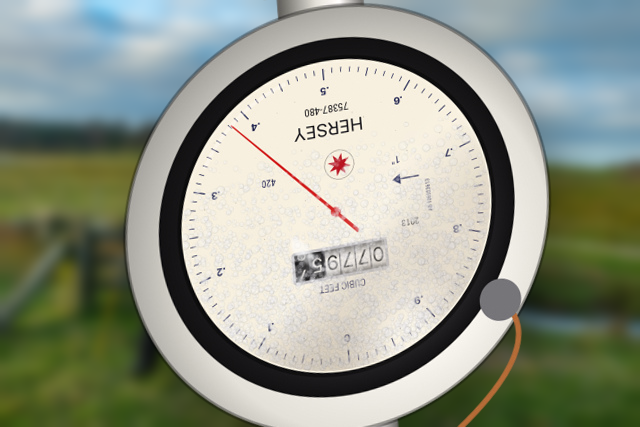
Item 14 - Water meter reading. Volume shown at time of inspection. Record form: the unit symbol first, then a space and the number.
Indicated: ft³ 77957.38
